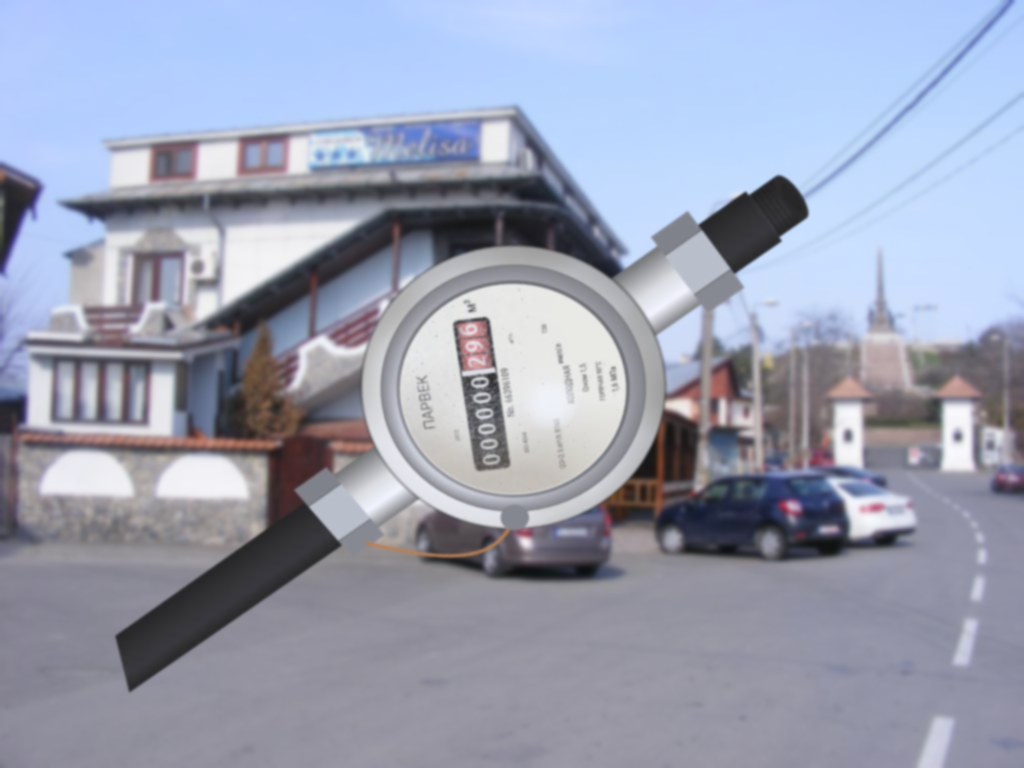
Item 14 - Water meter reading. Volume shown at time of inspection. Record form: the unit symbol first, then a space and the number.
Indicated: m³ 0.296
